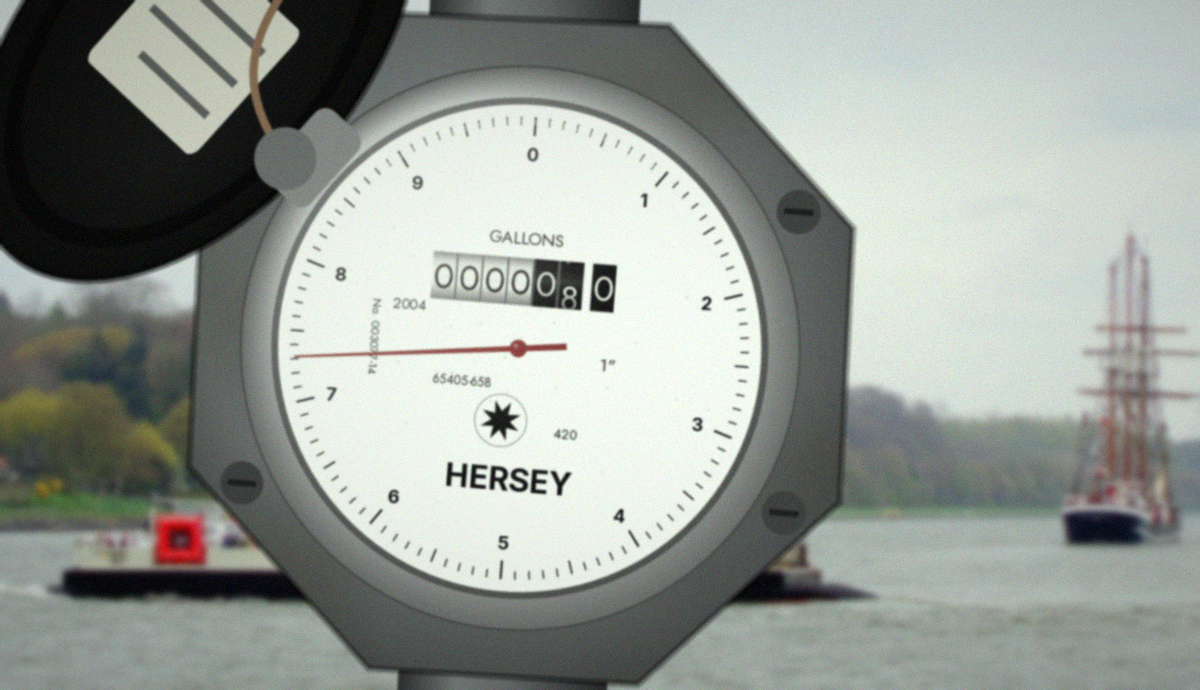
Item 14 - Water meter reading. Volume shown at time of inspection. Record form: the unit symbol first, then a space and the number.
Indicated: gal 77.3
